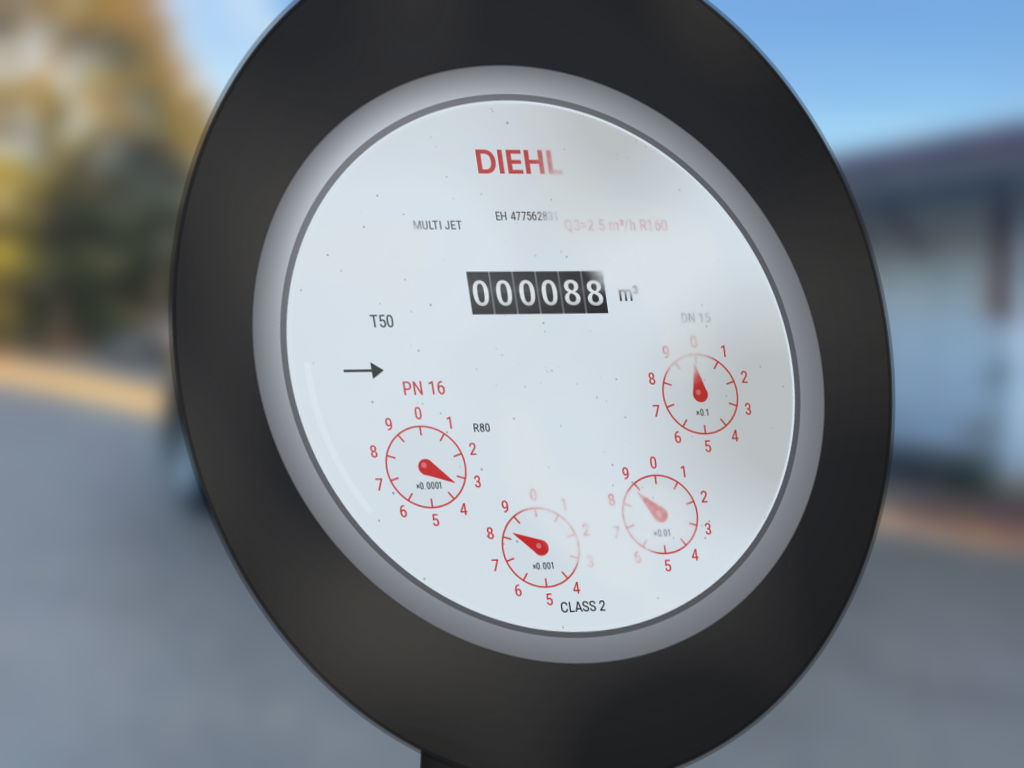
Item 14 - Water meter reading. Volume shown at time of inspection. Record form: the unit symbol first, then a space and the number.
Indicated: m³ 87.9883
